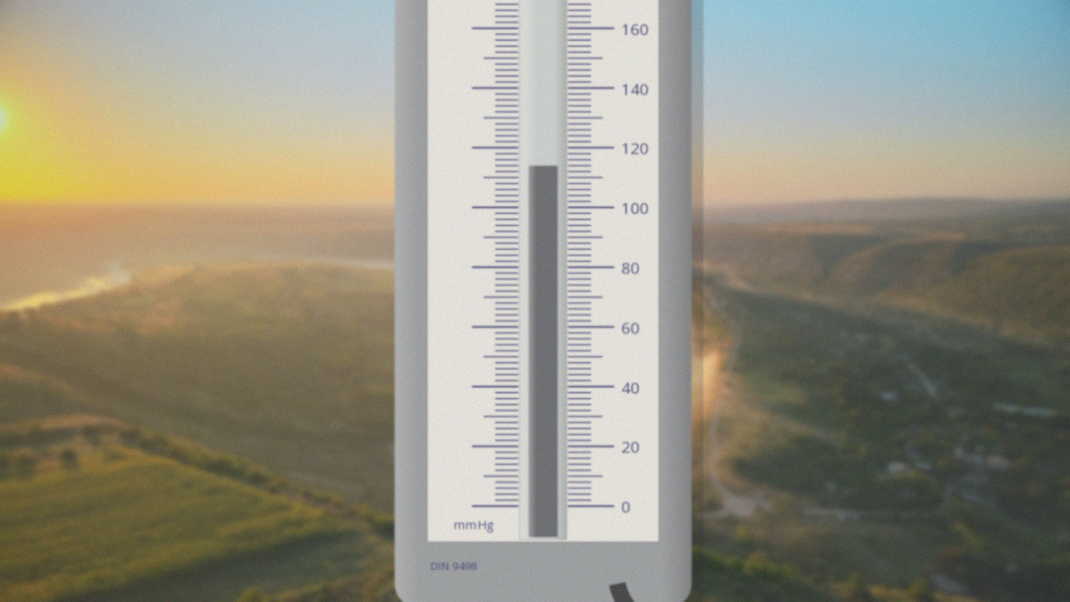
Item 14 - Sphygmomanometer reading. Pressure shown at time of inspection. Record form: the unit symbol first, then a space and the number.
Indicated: mmHg 114
